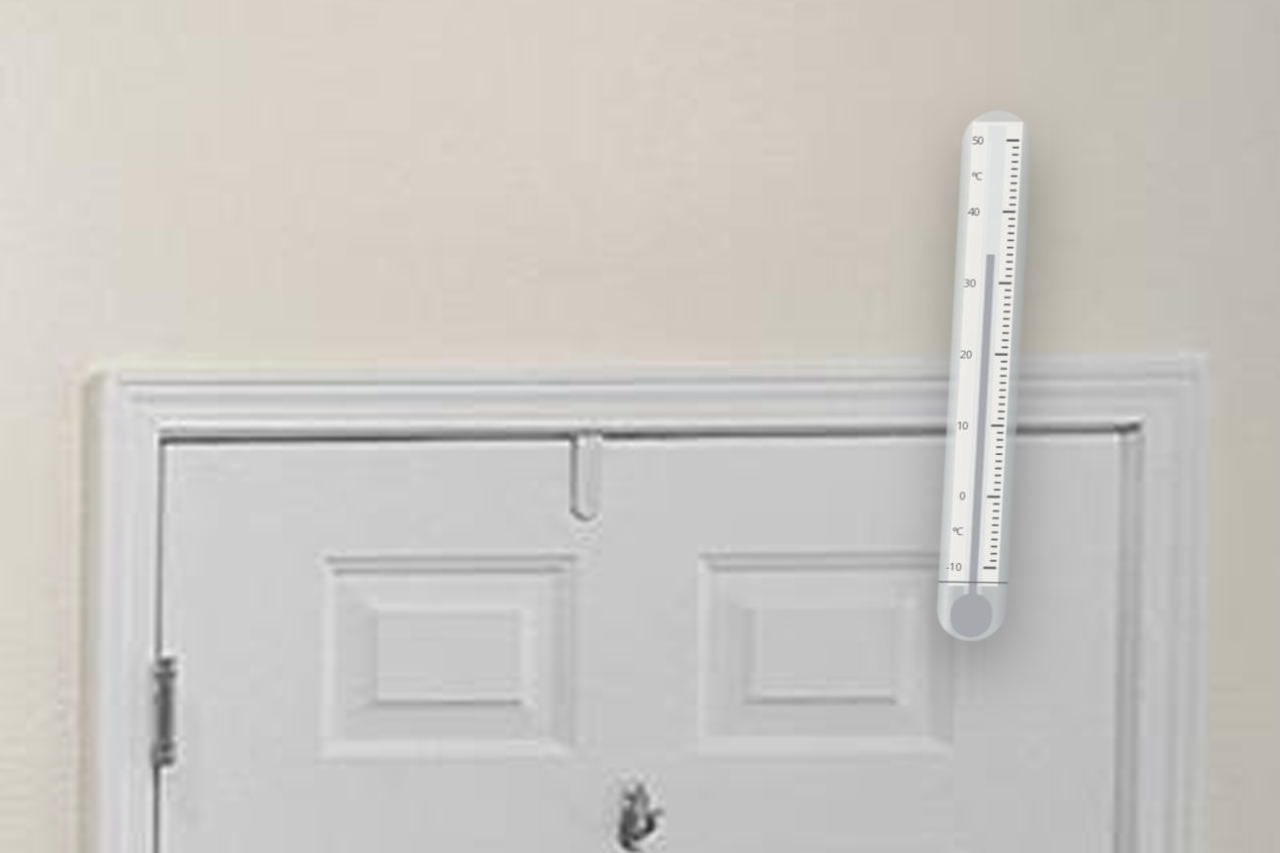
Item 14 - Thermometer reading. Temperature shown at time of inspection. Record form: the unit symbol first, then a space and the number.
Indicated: °C 34
